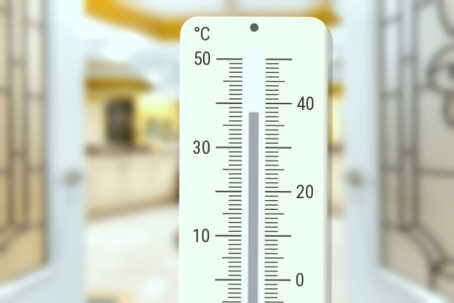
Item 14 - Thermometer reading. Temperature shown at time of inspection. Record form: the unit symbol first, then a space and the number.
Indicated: °C 38
